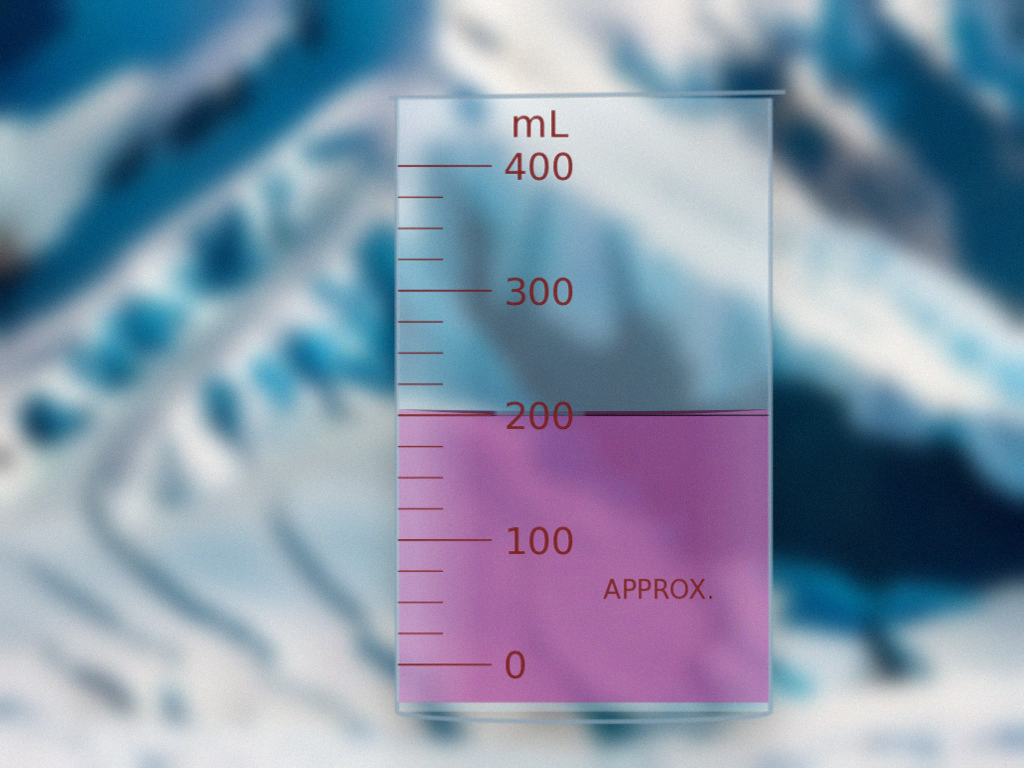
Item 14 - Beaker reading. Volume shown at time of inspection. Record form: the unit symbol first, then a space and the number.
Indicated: mL 200
